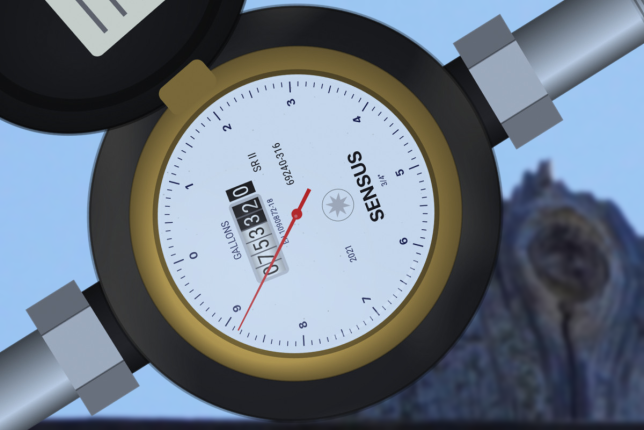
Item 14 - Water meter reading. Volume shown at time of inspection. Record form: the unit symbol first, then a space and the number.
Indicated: gal 753318.8
